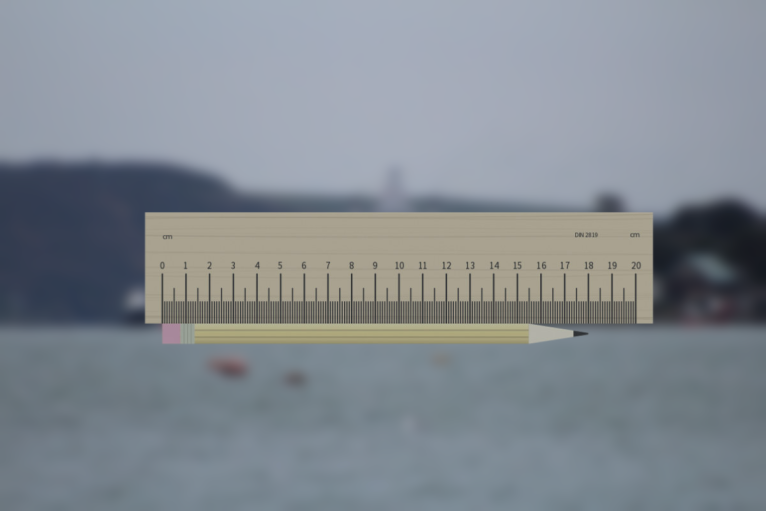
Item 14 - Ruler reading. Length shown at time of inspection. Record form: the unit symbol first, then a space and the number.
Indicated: cm 18
